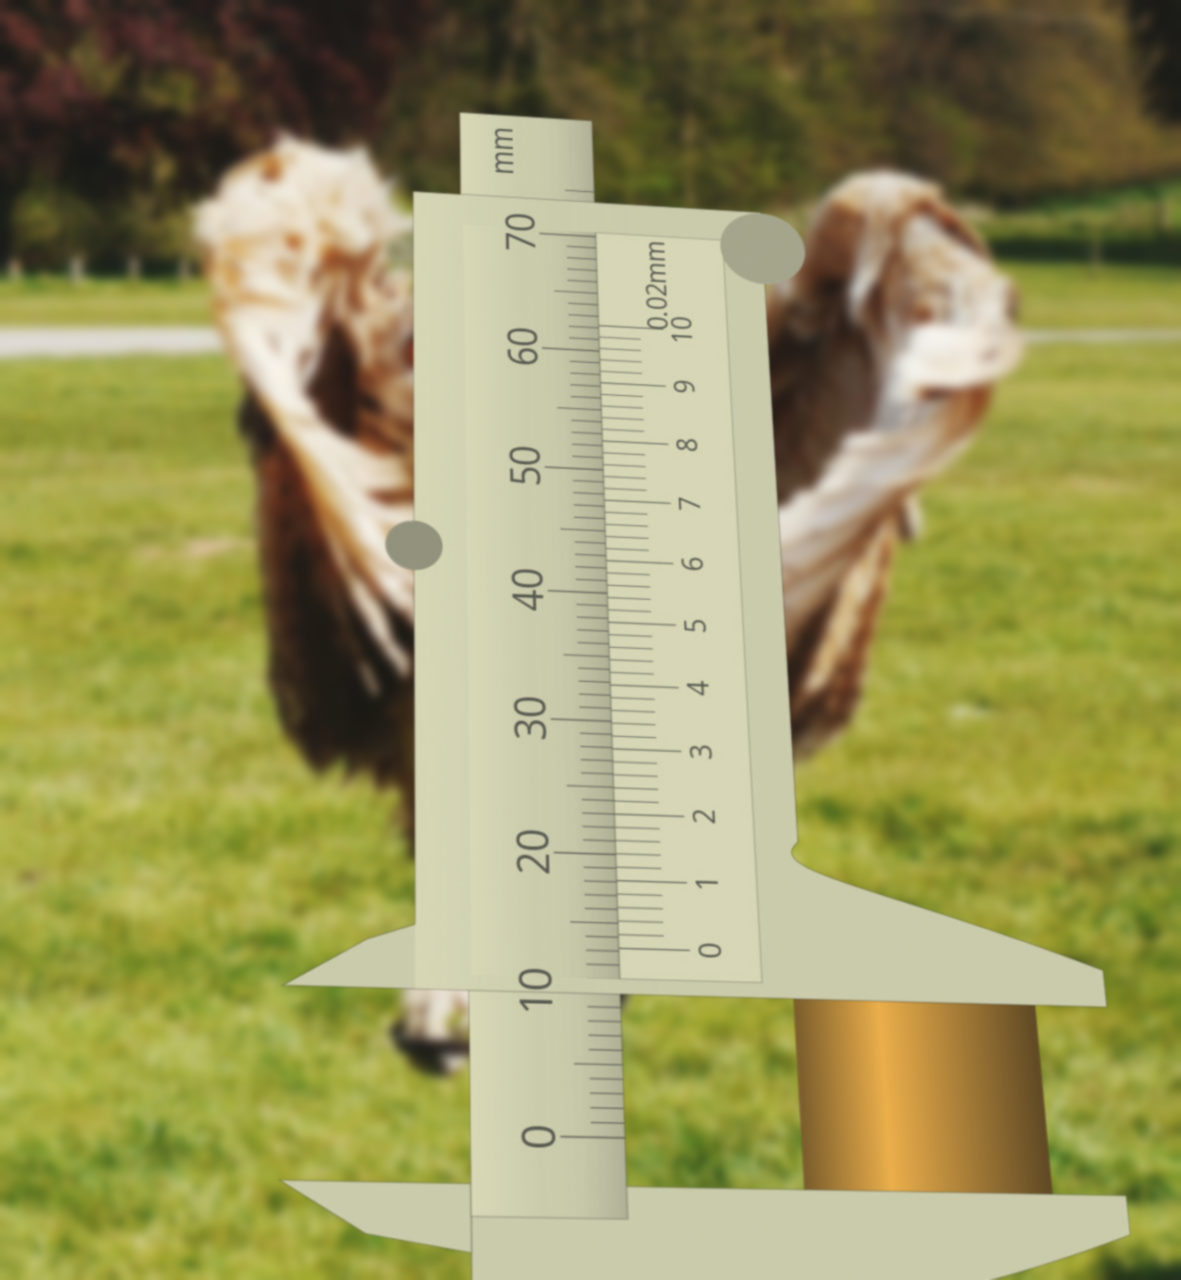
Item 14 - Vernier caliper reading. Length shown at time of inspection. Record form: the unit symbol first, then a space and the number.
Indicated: mm 13.2
